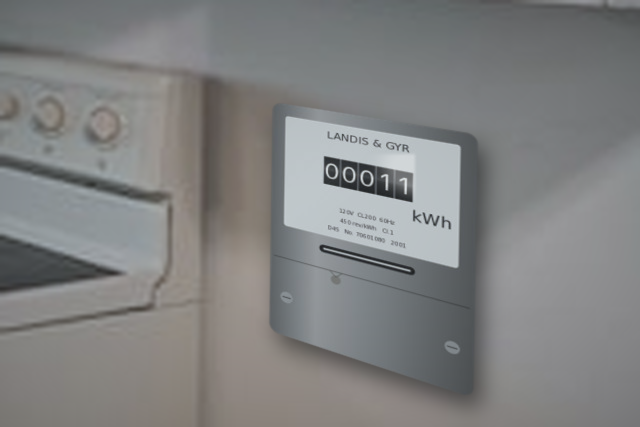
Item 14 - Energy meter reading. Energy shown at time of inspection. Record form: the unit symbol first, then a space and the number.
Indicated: kWh 11
